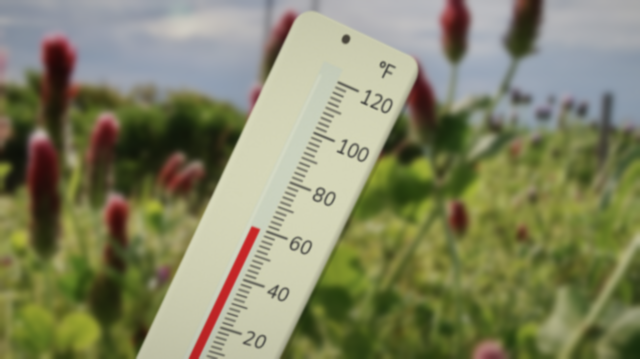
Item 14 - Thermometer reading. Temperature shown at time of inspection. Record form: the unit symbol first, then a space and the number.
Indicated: °F 60
